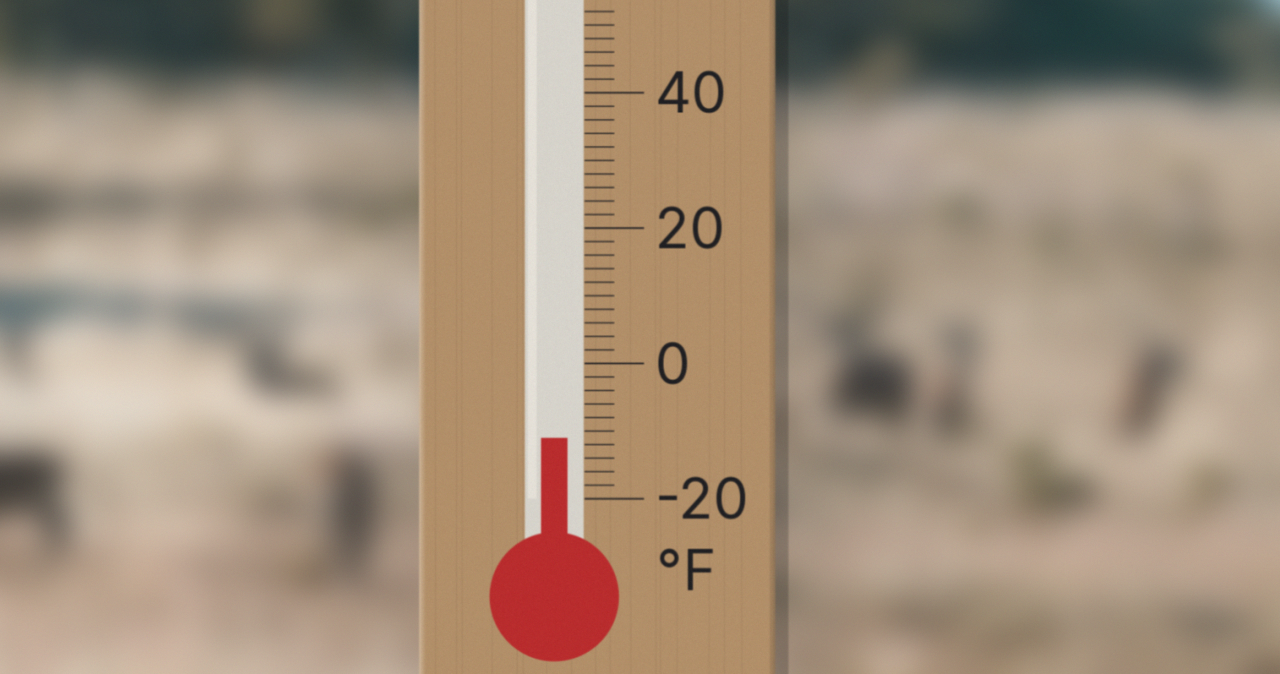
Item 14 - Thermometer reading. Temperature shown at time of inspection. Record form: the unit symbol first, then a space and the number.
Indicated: °F -11
